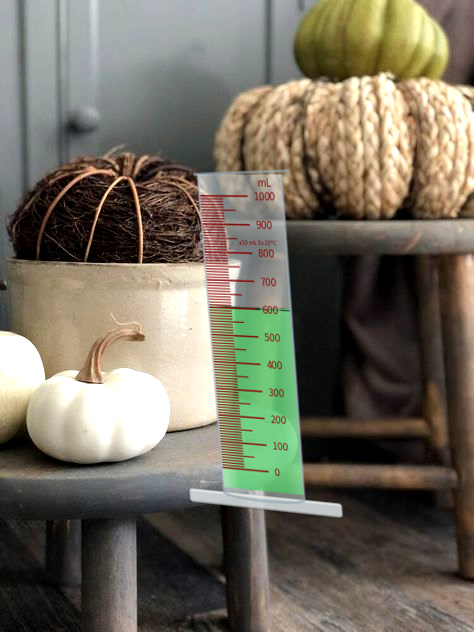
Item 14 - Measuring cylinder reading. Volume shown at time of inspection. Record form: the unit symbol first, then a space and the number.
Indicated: mL 600
